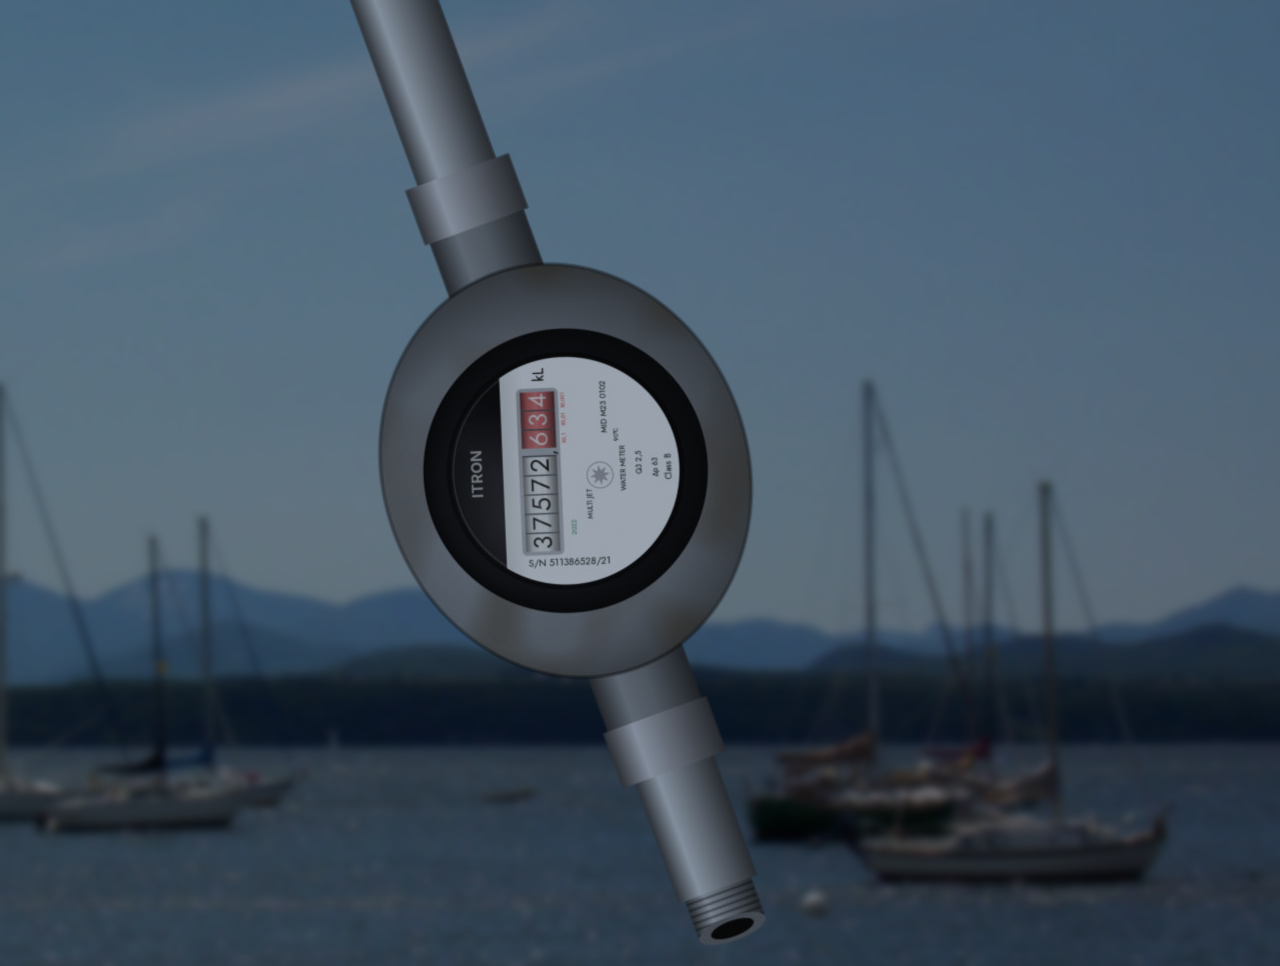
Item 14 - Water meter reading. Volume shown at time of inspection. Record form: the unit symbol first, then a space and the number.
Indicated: kL 37572.634
